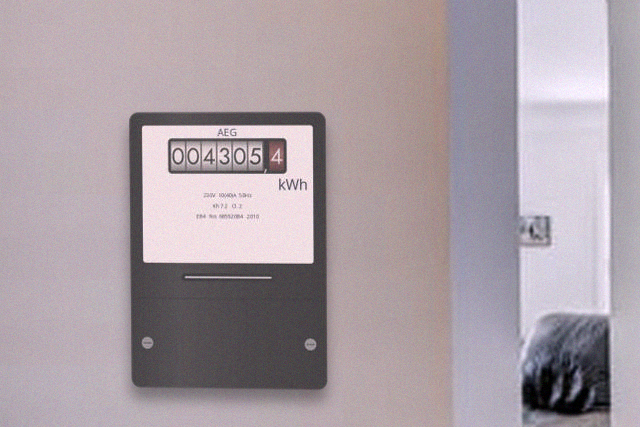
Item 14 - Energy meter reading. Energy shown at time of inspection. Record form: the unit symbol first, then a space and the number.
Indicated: kWh 4305.4
